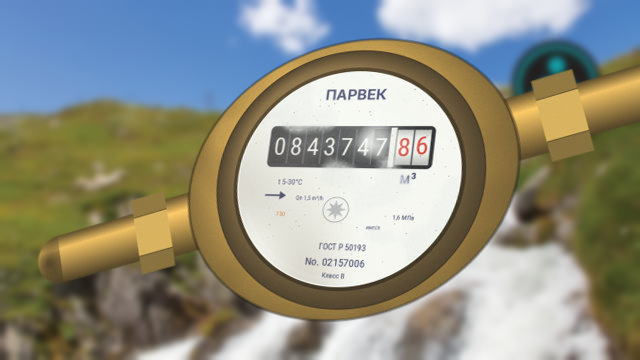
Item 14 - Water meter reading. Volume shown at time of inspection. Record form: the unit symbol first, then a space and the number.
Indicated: m³ 843747.86
